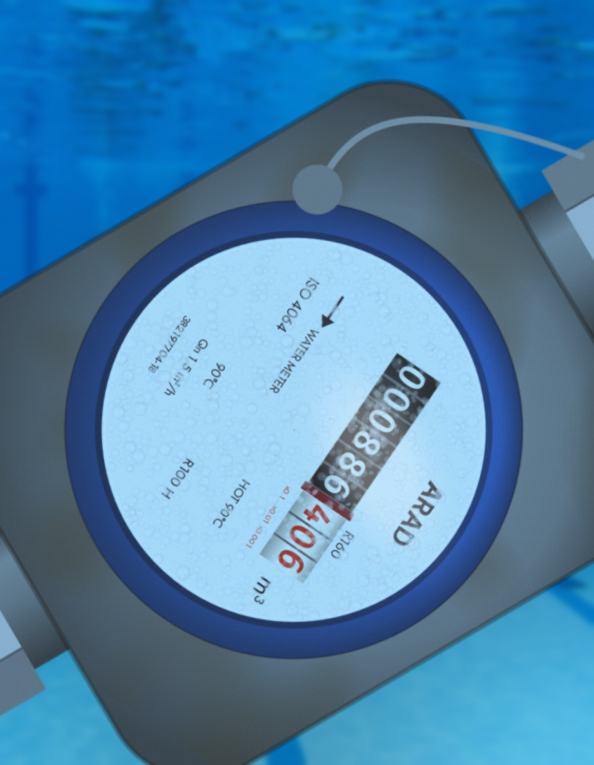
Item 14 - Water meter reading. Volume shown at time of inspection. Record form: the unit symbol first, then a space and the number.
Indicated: m³ 886.406
